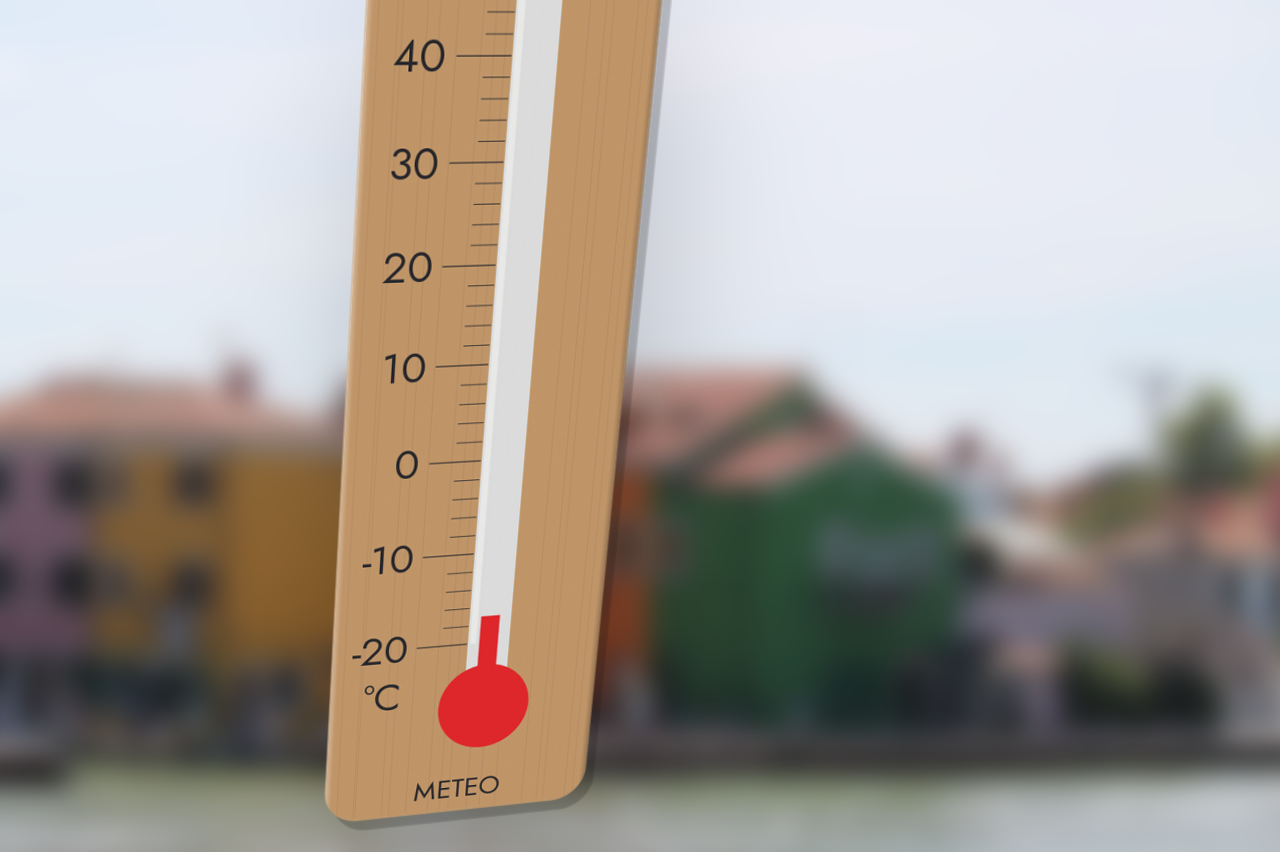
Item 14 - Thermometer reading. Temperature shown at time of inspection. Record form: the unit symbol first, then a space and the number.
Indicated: °C -17
